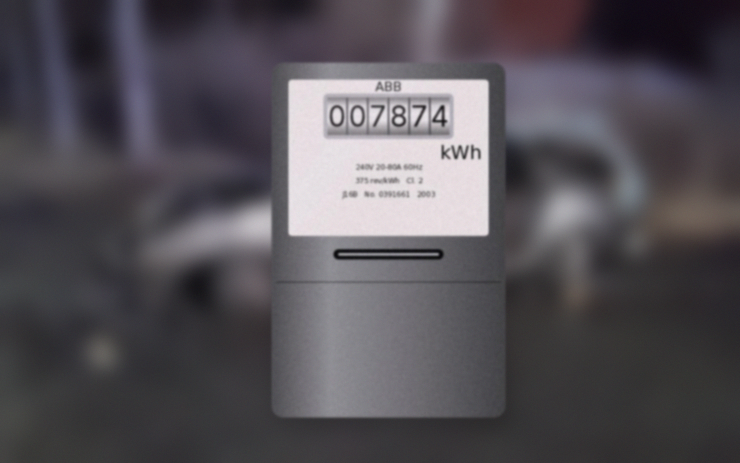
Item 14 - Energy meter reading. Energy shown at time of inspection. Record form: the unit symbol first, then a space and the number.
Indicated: kWh 7874
